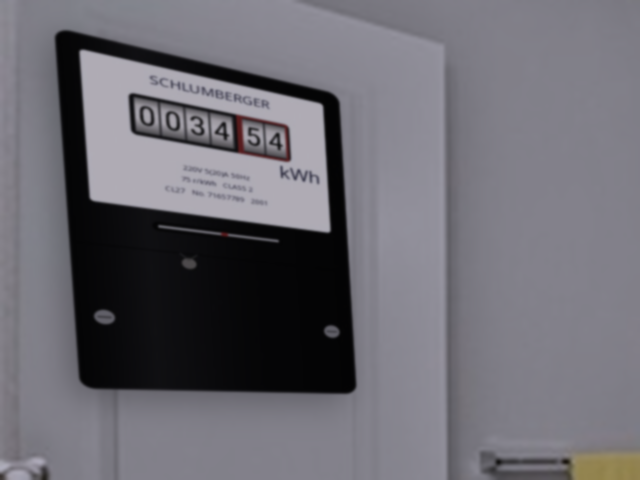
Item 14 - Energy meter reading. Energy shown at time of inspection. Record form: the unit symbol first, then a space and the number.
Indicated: kWh 34.54
